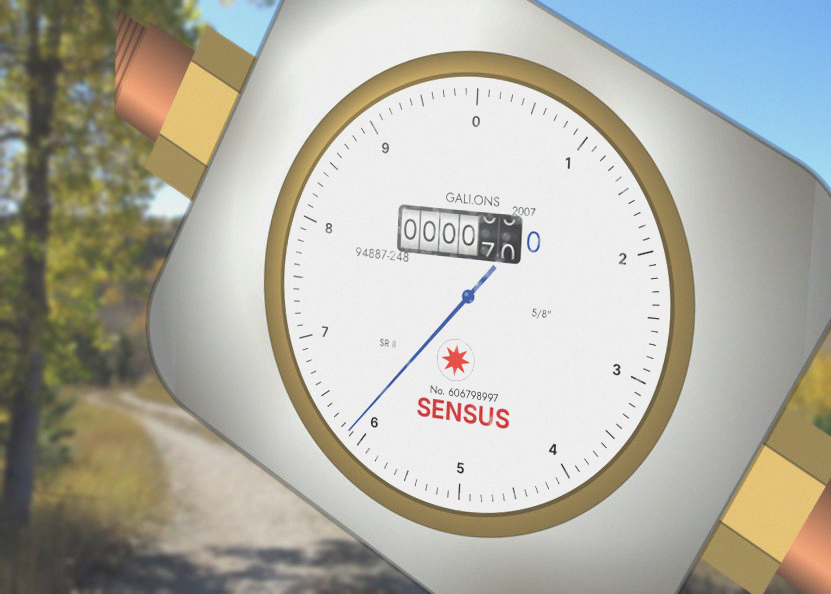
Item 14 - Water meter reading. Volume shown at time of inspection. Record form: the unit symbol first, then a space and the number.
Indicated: gal 696.1
